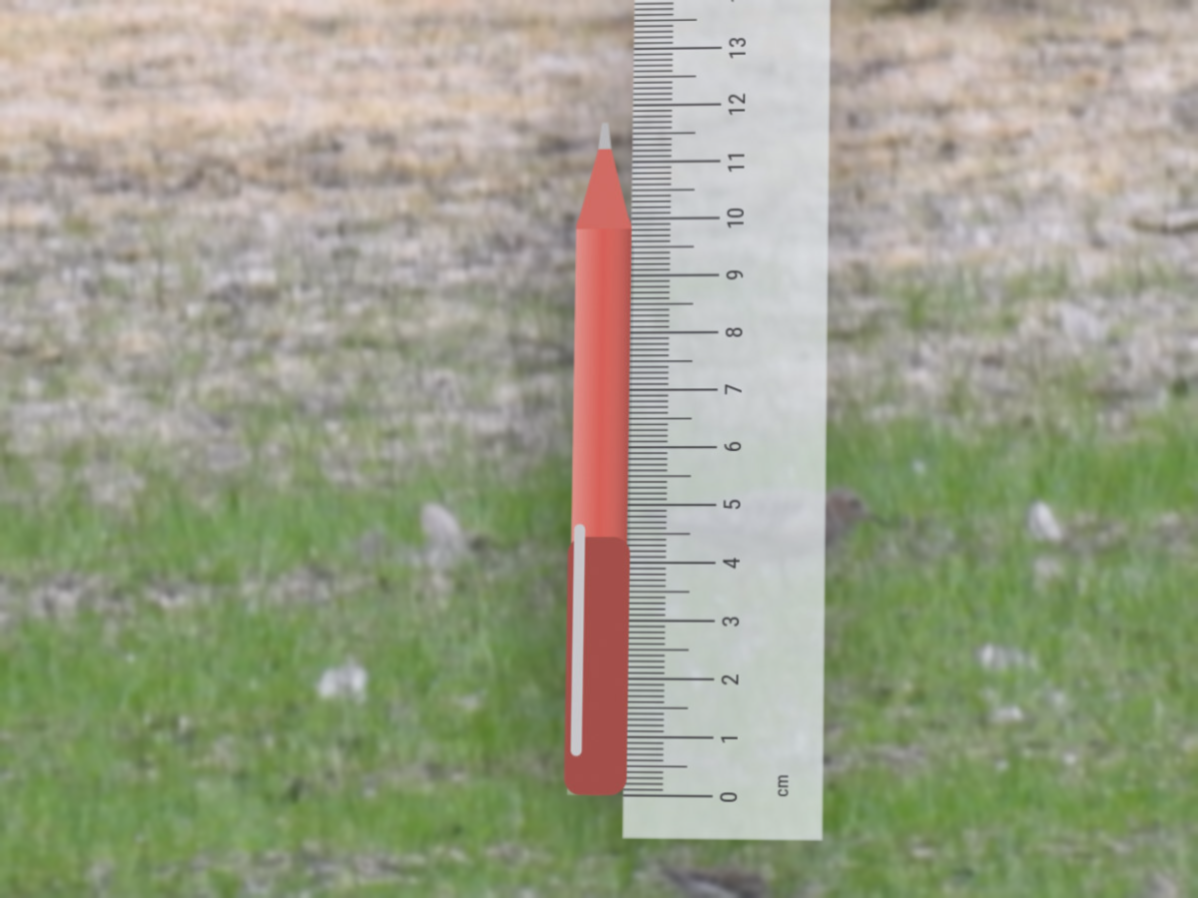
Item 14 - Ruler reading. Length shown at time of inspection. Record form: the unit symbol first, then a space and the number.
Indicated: cm 11.7
